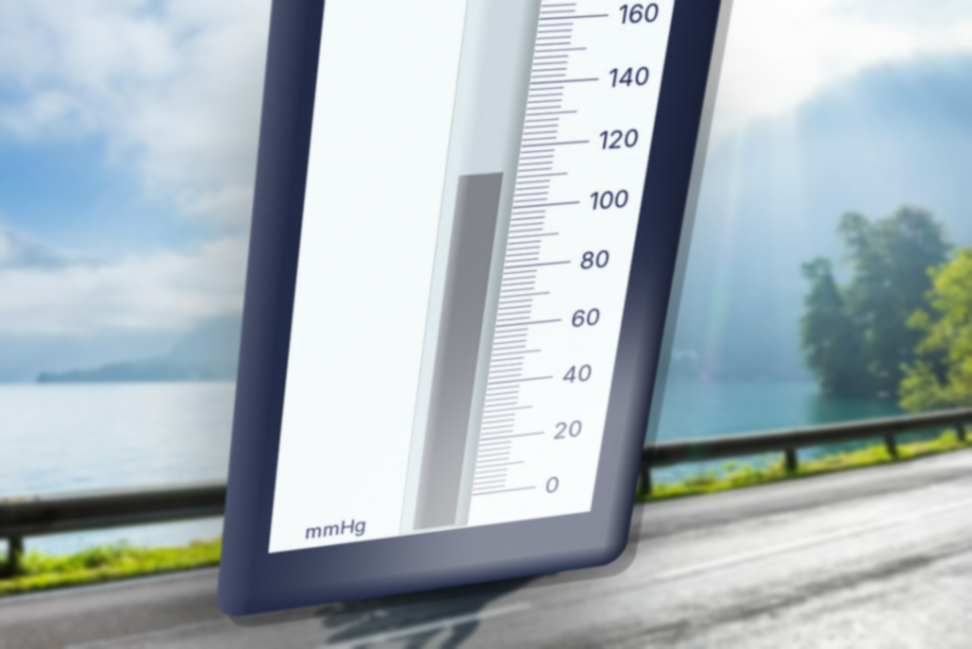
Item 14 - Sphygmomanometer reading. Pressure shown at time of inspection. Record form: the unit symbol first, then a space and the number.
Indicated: mmHg 112
